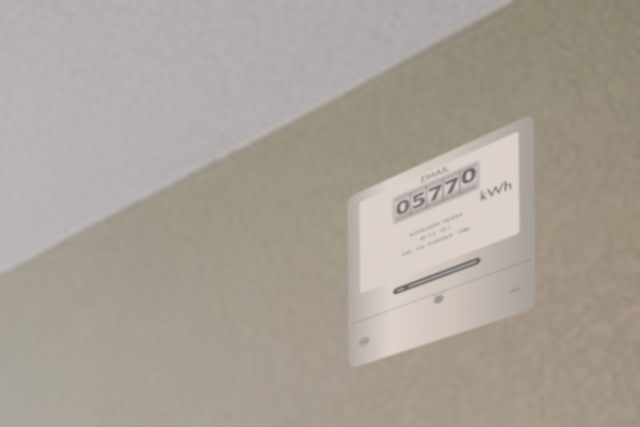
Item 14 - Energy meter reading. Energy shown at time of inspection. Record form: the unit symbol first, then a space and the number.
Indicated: kWh 5770
